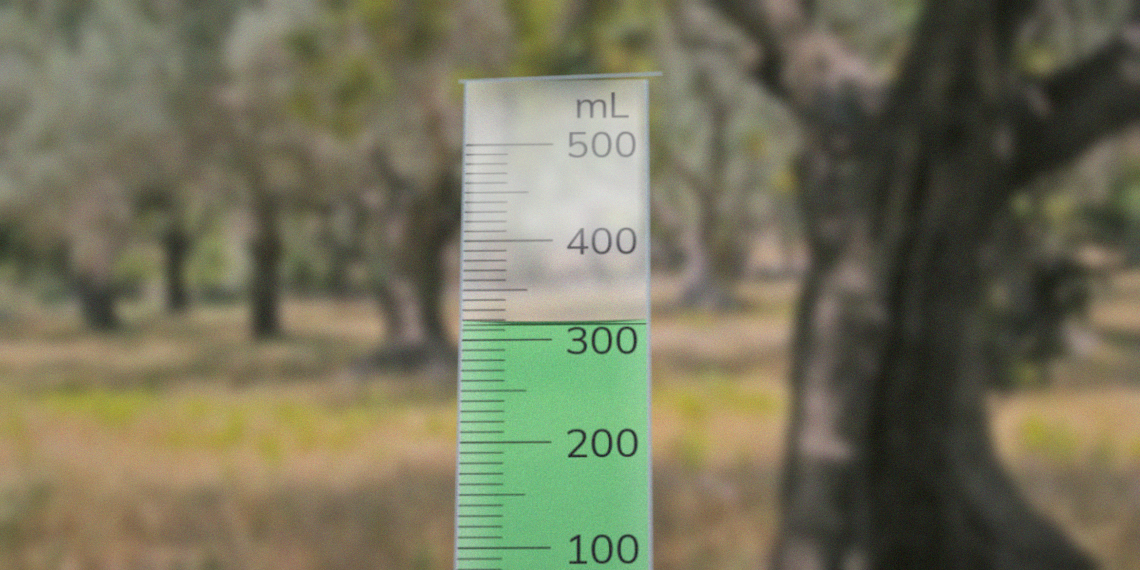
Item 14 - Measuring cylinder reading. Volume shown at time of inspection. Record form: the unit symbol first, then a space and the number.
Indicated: mL 315
